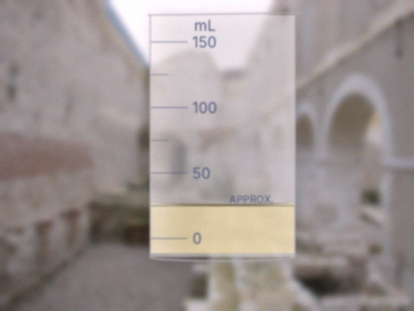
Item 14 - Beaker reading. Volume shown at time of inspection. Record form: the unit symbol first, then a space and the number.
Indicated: mL 25
